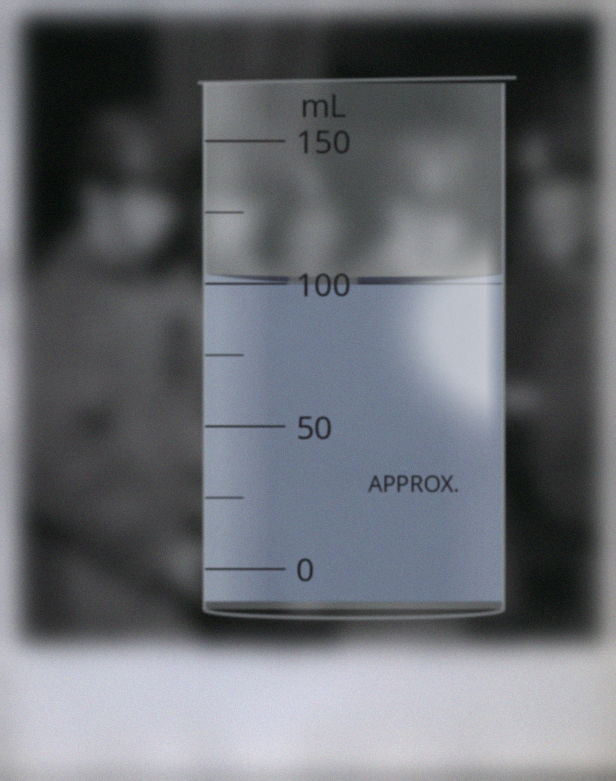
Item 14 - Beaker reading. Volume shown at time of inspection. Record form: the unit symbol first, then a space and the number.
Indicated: mL 100
